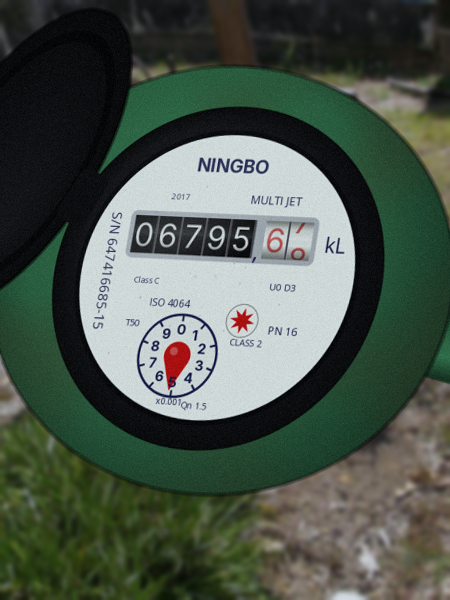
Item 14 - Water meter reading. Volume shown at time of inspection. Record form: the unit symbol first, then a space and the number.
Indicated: kL 6795.675
